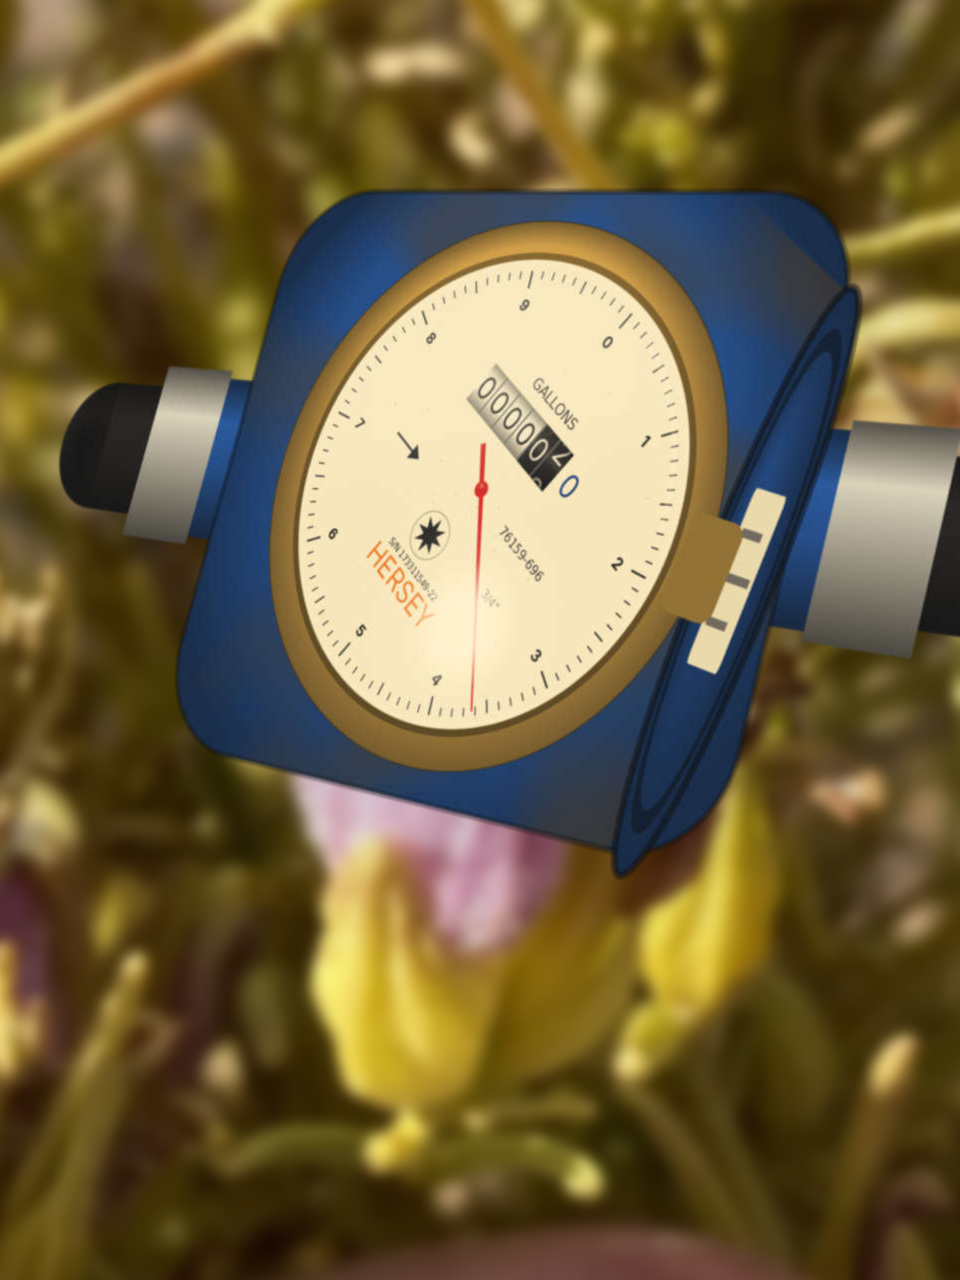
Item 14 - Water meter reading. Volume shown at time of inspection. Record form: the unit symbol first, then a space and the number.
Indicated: gal 23.6
